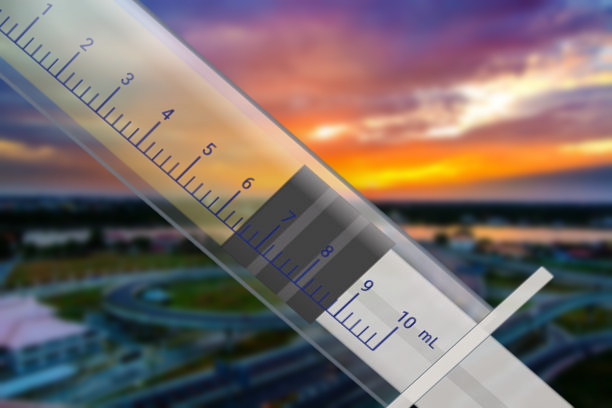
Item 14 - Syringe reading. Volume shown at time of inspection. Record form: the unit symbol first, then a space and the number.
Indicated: mL 6.5
